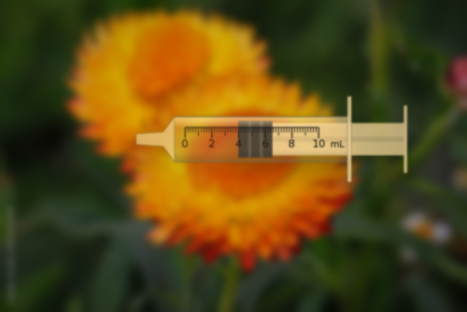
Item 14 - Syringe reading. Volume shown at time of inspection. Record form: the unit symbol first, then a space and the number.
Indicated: mL 4
